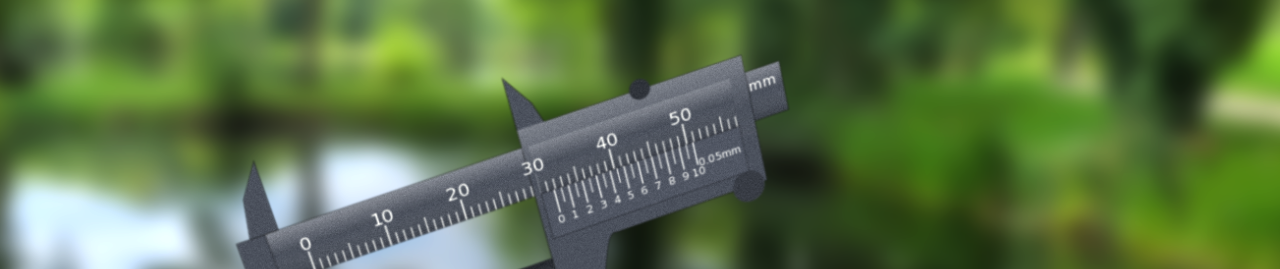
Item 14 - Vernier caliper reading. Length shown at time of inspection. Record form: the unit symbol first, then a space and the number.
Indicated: mm 31.8
